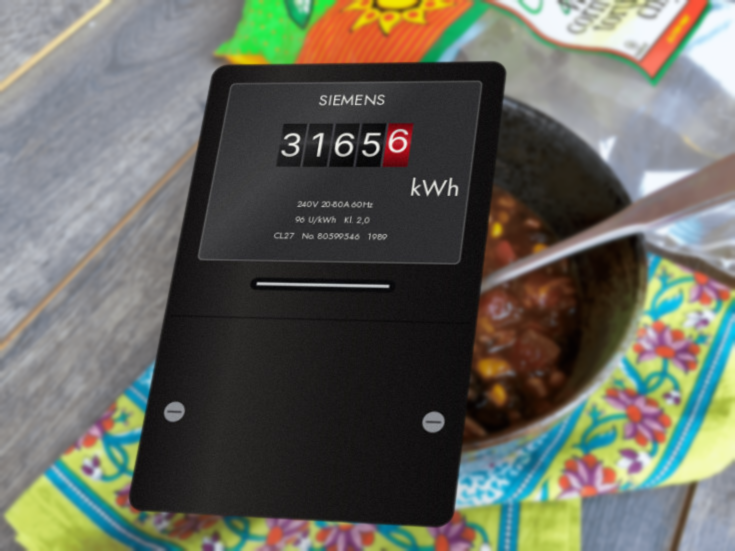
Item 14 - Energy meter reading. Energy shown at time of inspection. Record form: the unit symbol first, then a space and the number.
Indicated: kWh 3165.6
